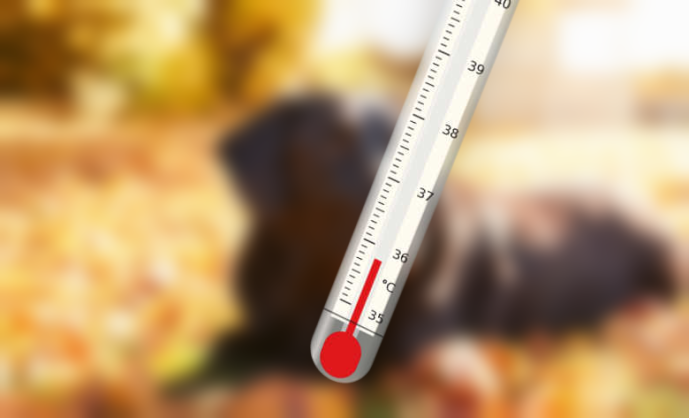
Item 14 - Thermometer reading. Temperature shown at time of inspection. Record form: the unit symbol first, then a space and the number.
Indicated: °C 35.8
